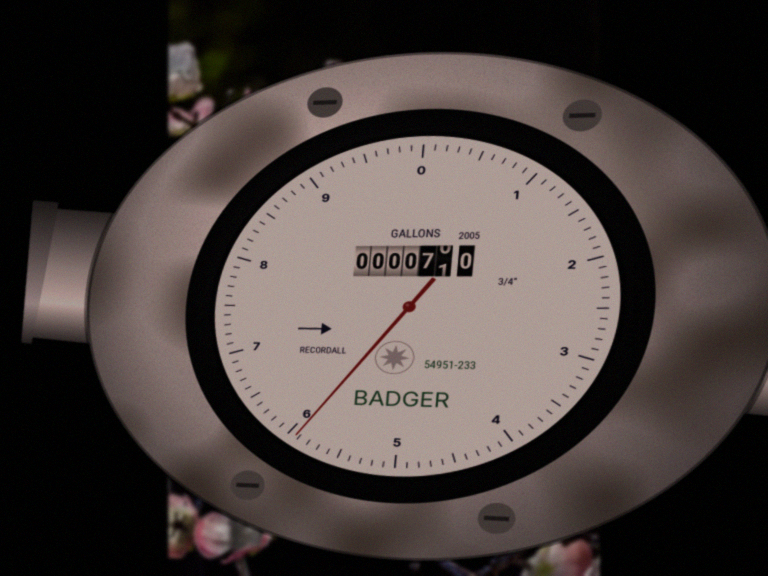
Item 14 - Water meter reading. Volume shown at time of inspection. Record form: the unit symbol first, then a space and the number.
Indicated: gal 705.9
